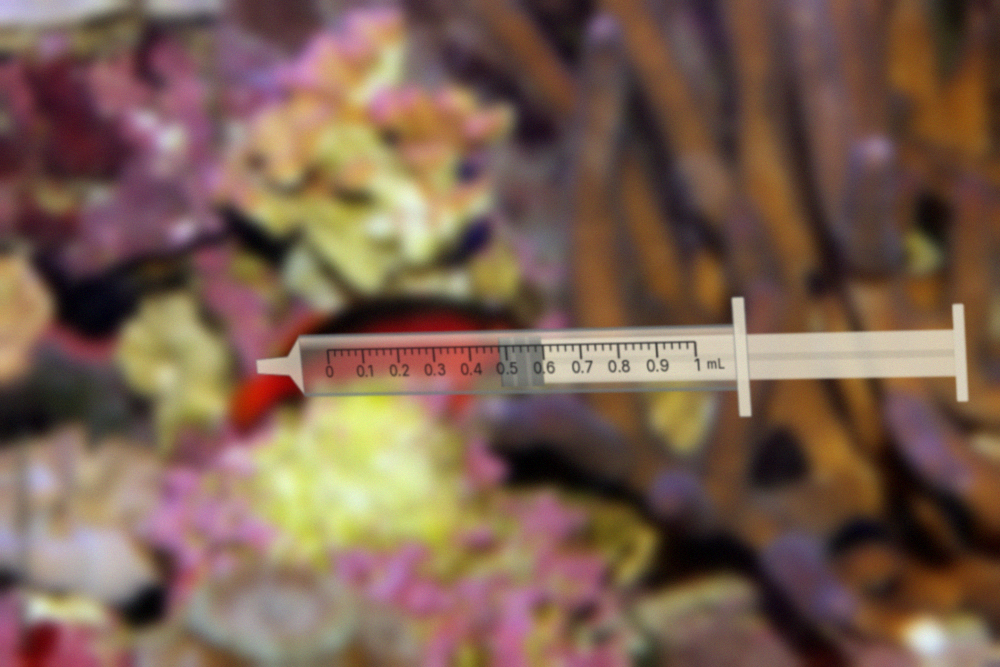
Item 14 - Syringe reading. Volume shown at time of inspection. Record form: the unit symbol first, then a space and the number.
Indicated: mL 0.48
